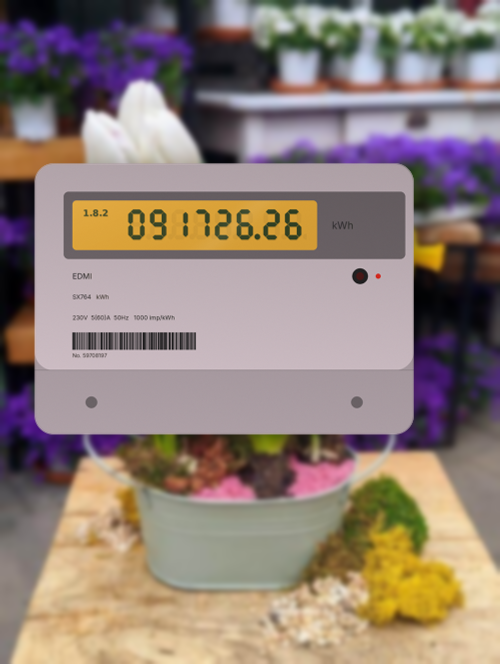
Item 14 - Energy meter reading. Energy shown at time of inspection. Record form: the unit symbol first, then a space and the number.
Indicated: kWh 91726.26
